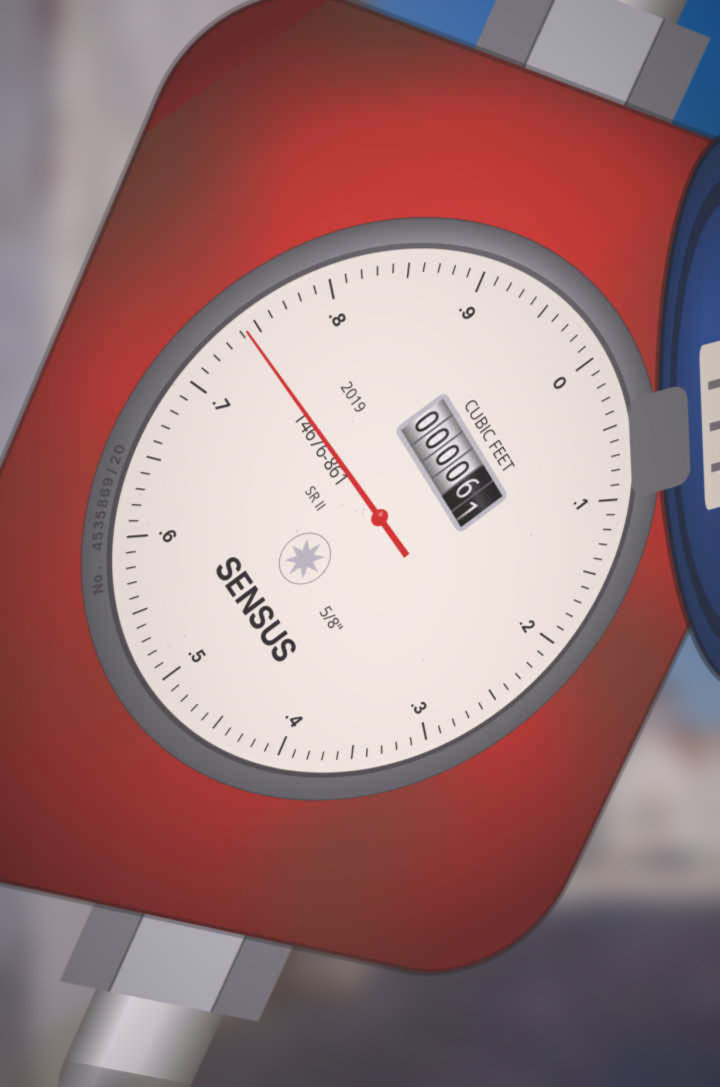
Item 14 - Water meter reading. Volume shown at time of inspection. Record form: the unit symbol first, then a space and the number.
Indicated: ft³ 60.74
